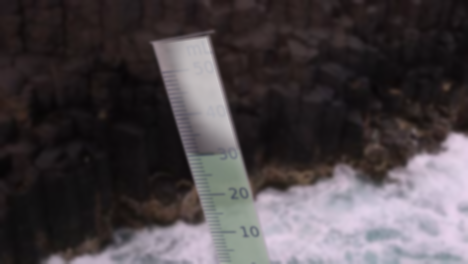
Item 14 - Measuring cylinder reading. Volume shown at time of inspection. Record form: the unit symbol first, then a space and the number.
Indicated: mL 30
